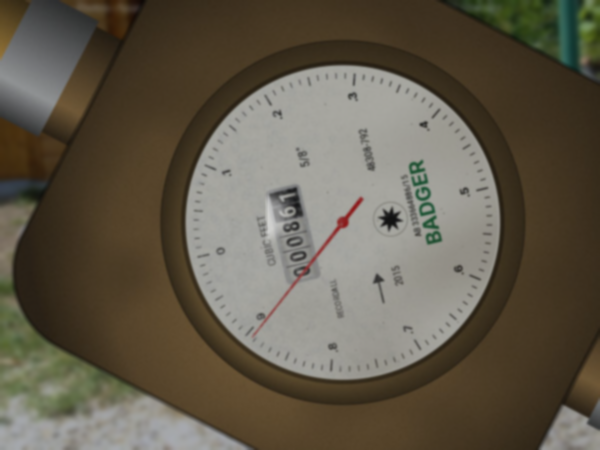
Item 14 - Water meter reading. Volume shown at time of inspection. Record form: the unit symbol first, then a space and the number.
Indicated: ft³ 860.89
